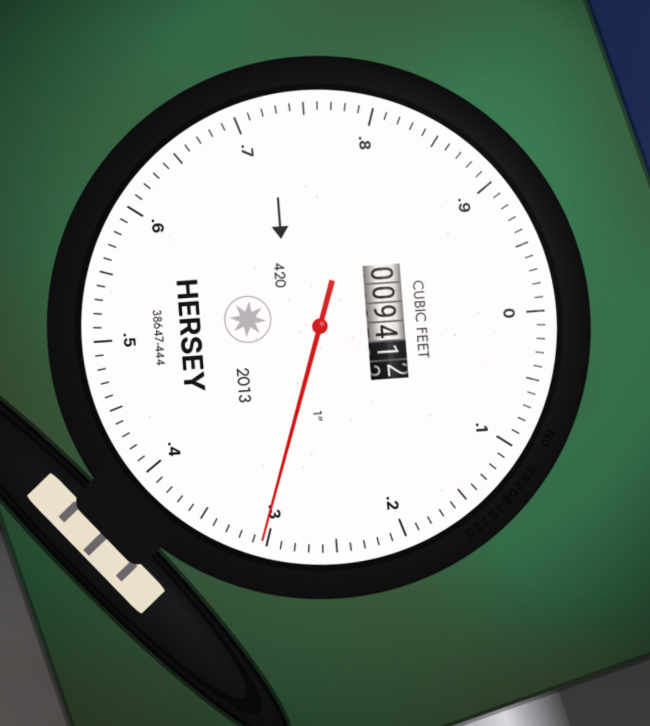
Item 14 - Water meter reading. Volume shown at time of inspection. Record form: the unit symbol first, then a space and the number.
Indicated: ft³ 9412.30
